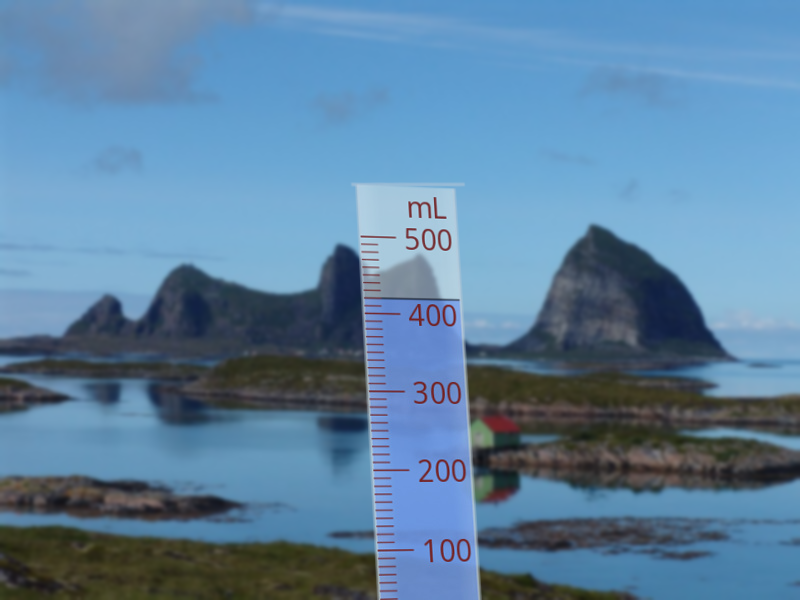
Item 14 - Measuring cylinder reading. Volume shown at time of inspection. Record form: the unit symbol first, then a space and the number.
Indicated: mL 420
